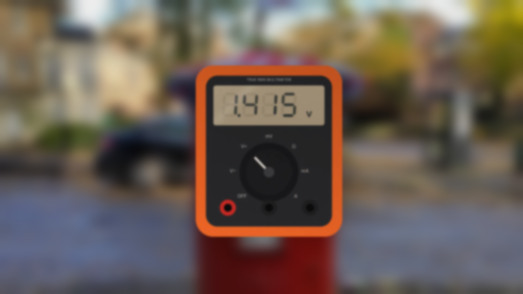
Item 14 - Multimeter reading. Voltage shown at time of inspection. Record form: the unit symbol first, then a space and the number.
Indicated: V 1.415
